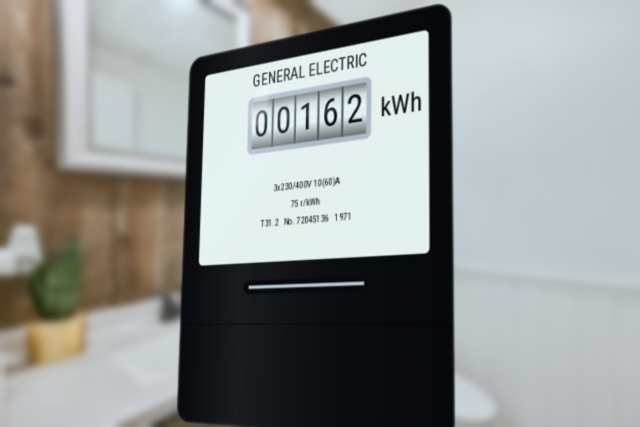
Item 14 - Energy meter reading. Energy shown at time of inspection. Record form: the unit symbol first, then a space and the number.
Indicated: kWh 162
